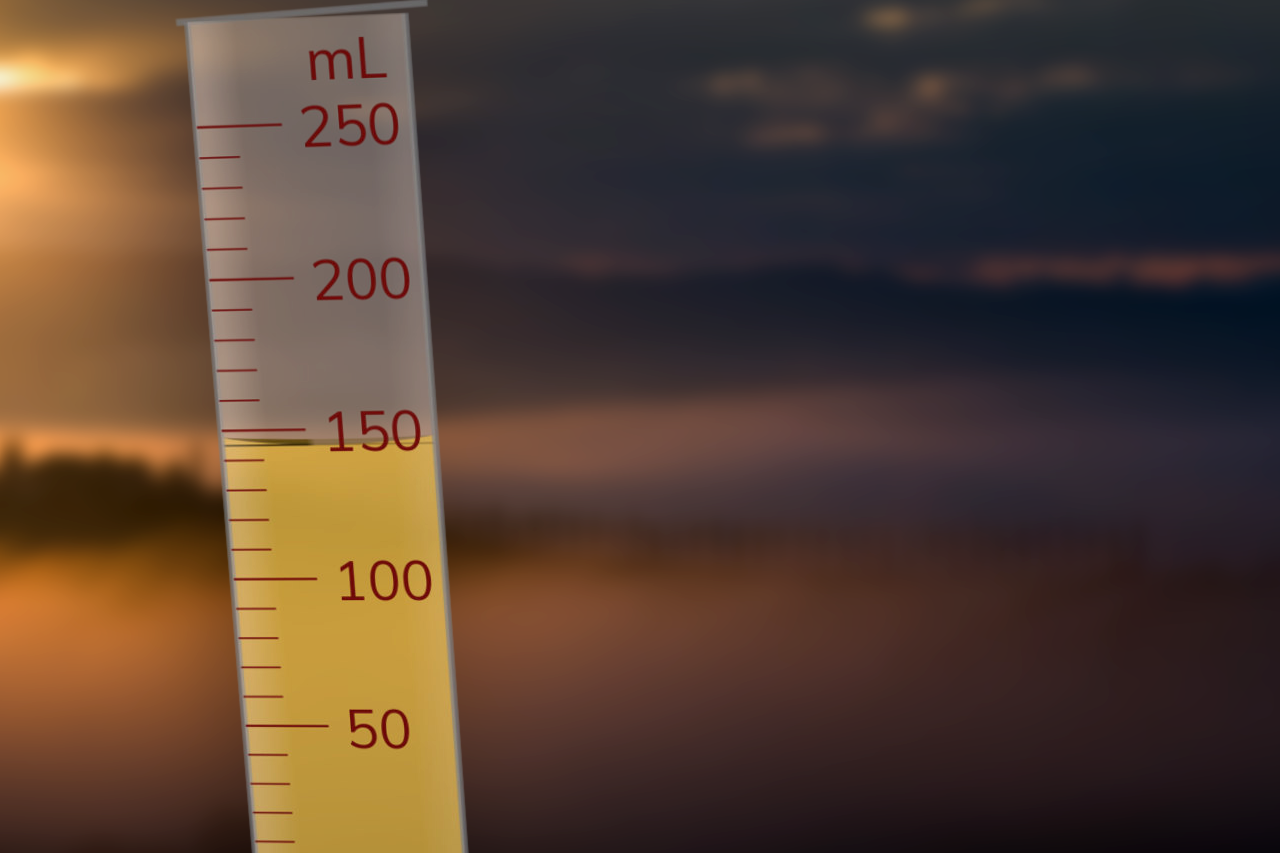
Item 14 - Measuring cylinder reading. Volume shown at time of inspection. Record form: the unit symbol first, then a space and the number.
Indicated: mL 145
